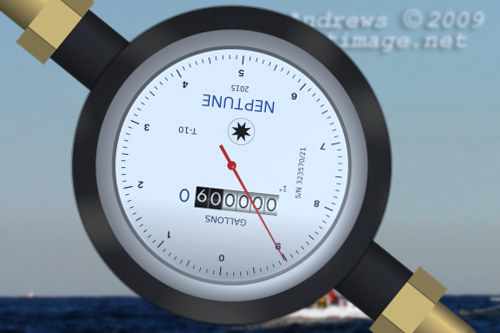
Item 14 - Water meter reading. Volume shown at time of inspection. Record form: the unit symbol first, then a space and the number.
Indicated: gal 89.0
